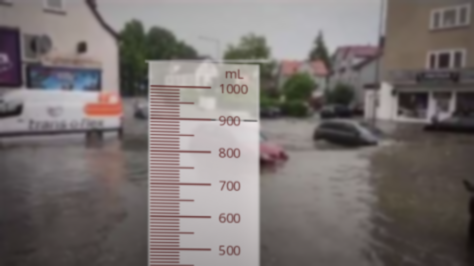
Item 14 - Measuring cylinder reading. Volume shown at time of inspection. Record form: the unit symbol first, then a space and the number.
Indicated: mL 900
